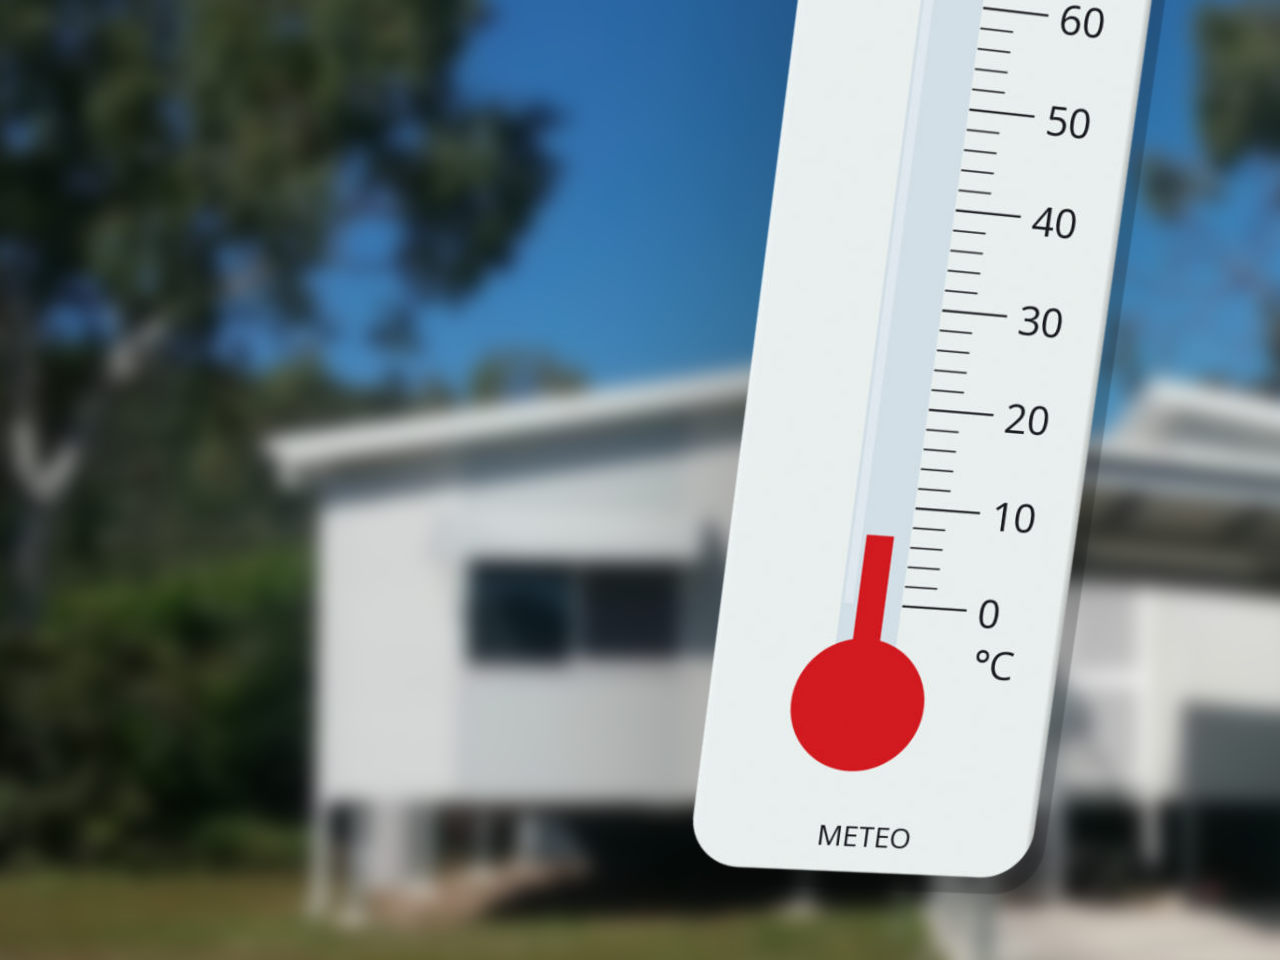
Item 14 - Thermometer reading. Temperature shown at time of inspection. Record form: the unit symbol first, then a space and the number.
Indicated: °C 7
